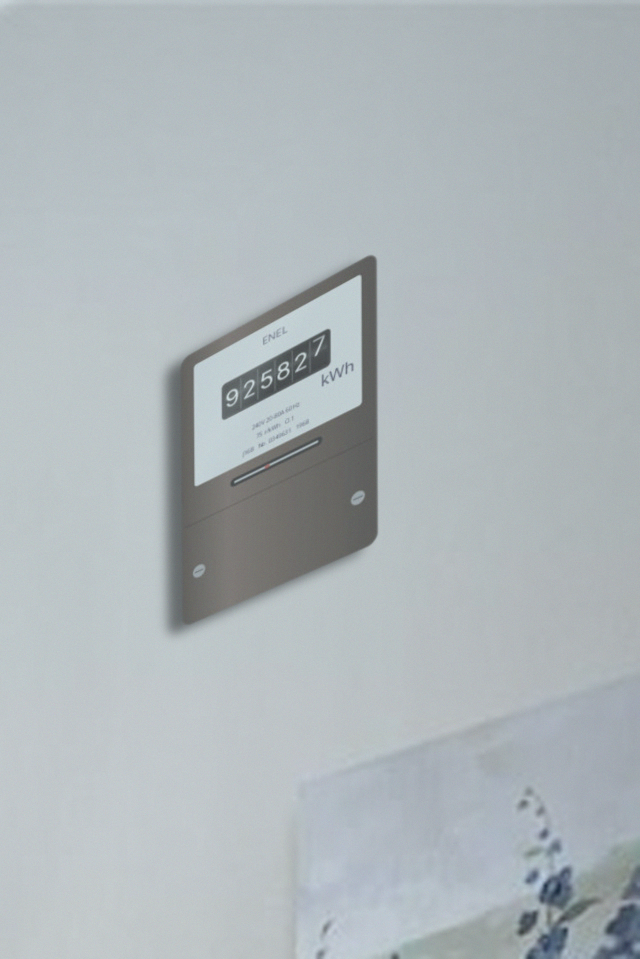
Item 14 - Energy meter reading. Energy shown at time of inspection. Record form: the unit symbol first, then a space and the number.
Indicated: kWh 925827
